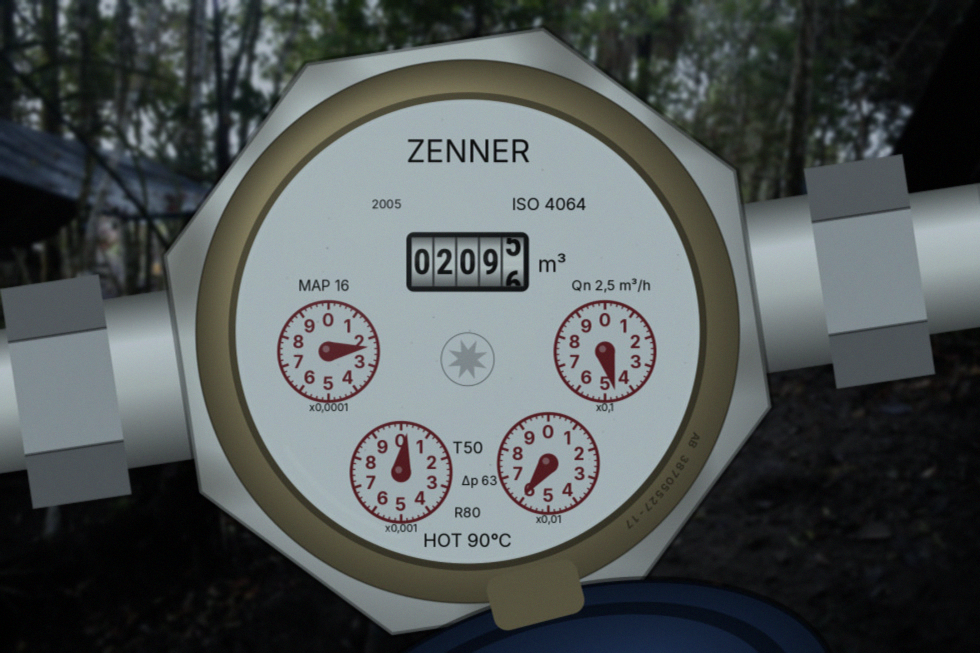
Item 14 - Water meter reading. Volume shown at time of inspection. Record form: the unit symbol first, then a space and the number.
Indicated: m³ 2095.4602
